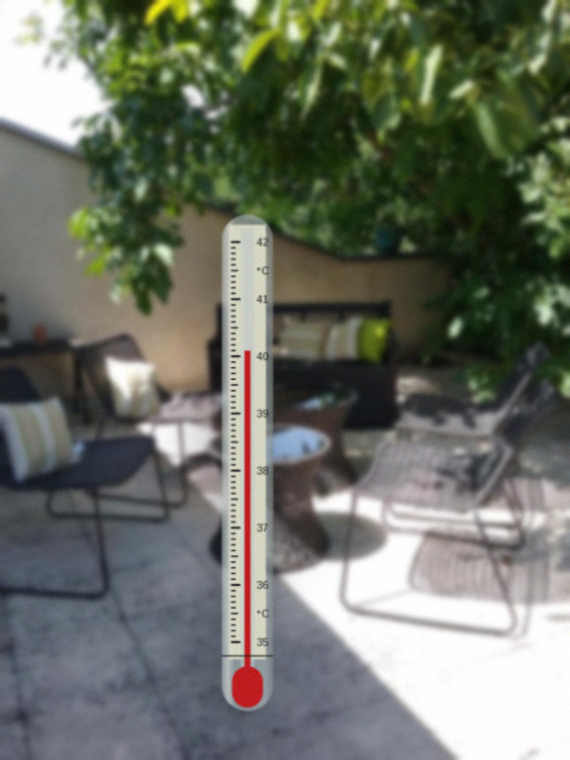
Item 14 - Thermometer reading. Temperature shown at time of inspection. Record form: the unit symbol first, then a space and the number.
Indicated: °C 40.1
